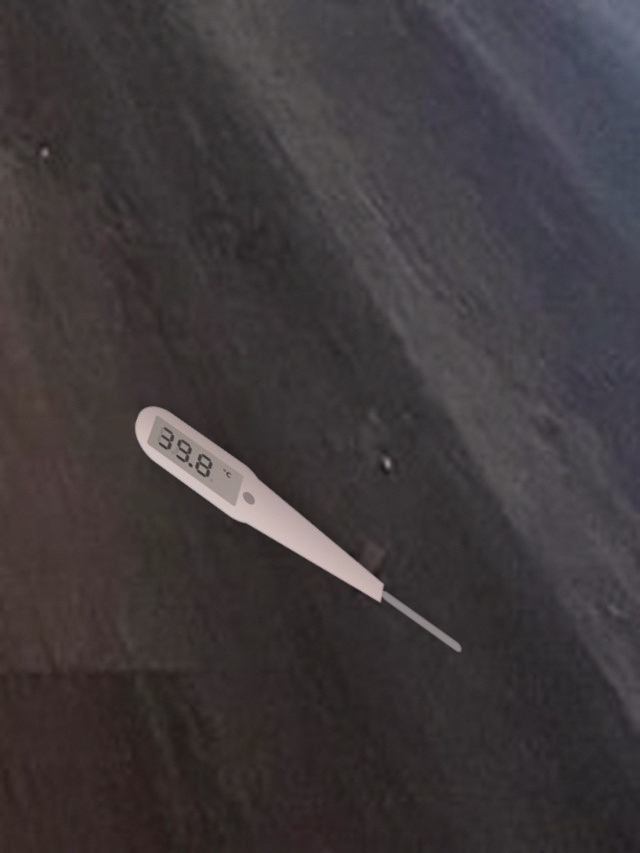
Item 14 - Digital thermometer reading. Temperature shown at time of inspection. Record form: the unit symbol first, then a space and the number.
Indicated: °C 39.8
